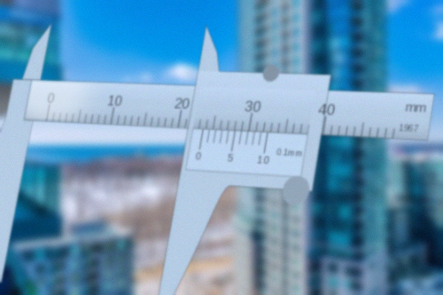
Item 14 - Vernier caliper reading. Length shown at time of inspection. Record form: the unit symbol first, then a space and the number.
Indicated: mm 23.6
